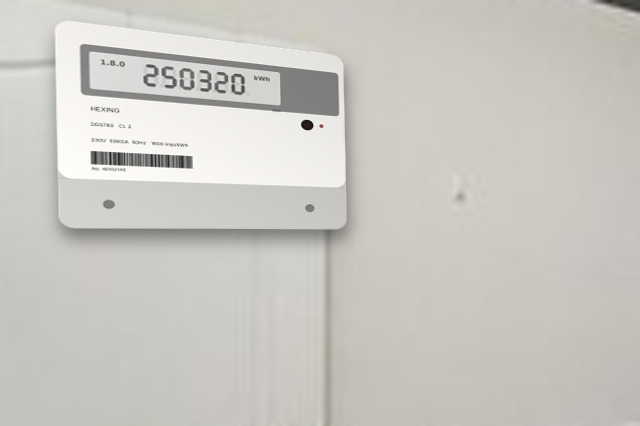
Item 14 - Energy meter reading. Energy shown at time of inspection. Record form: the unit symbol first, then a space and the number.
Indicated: kWh 250320
